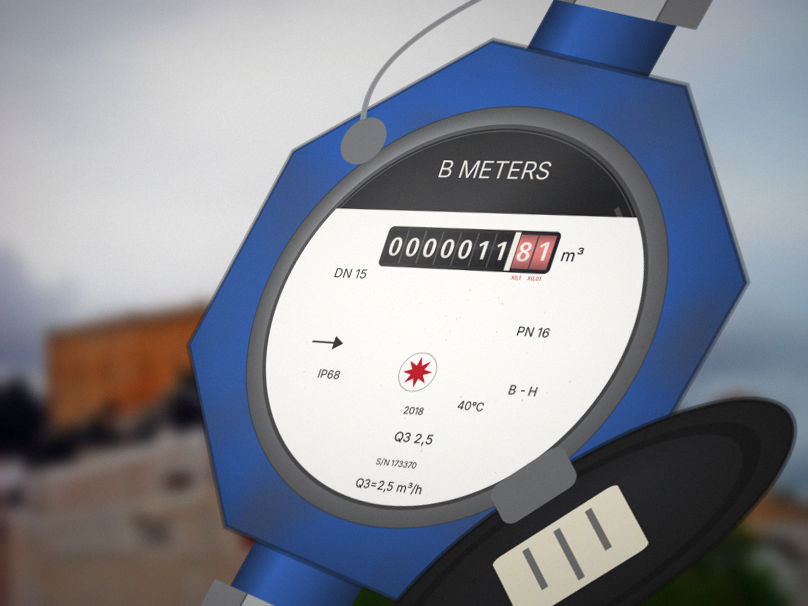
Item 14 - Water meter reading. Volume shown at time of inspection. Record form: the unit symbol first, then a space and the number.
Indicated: m³ 11.81
